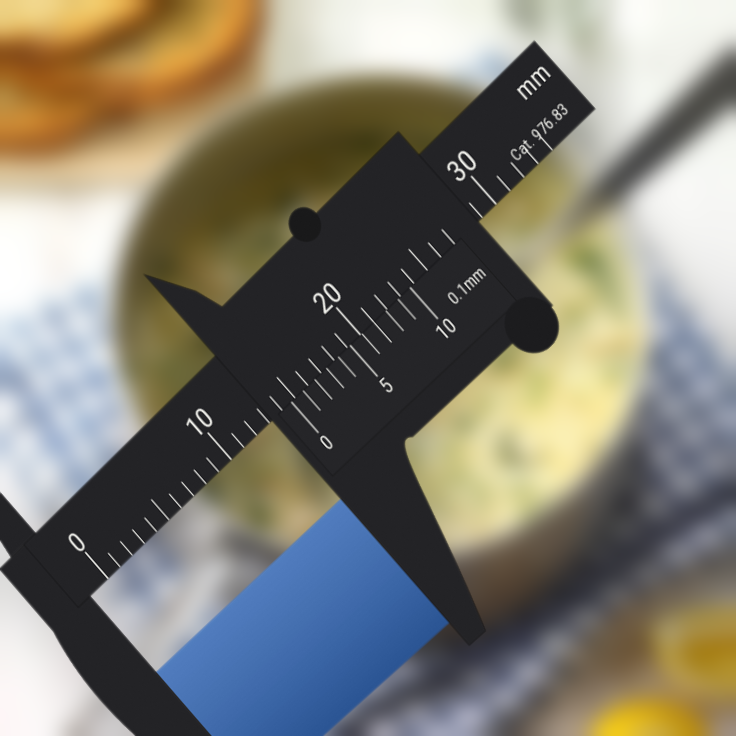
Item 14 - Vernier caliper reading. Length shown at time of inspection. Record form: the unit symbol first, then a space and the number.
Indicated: mm 14.7
